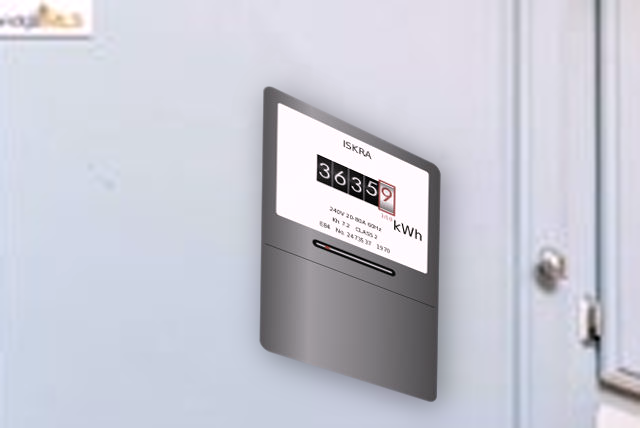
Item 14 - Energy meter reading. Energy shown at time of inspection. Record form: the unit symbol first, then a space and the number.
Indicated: kWh 3635.9
